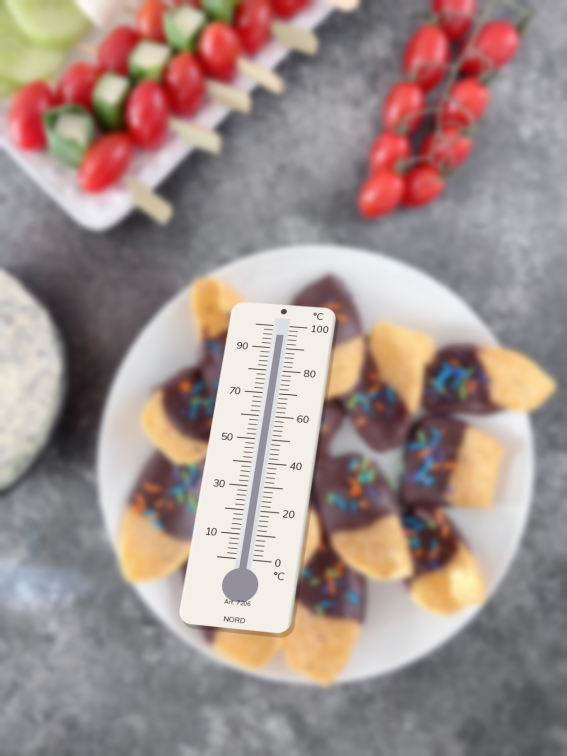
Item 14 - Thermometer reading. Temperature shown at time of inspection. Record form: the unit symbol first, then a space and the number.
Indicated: °C 96
